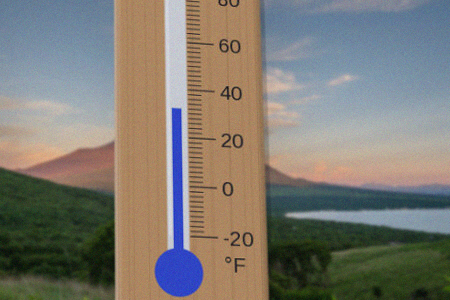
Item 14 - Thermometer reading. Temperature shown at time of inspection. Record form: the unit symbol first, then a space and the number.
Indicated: °F 32
